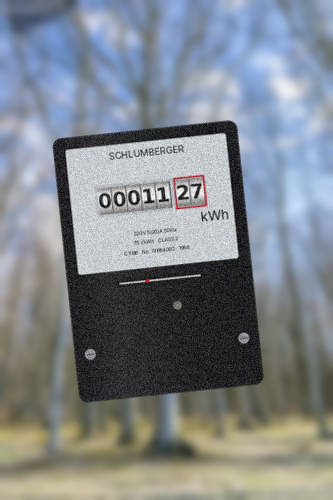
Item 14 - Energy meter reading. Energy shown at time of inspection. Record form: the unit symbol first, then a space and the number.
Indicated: kWh 11.27
